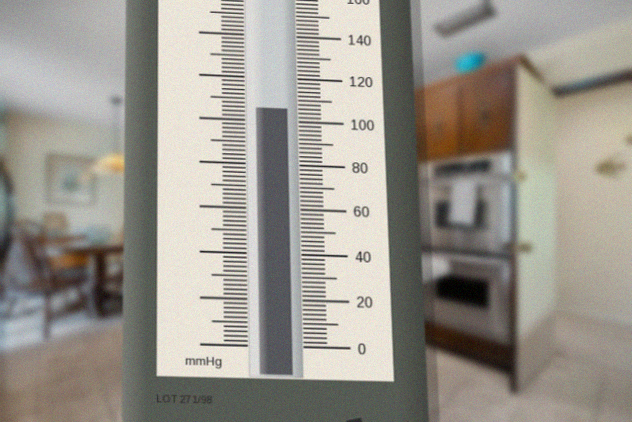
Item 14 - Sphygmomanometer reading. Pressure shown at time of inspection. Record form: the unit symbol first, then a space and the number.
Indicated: mmHg 106
